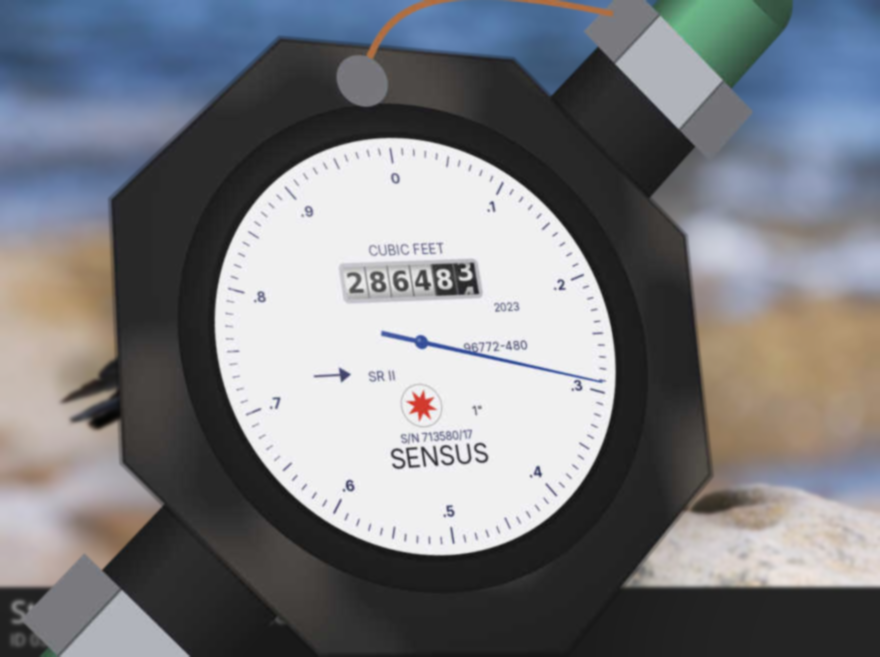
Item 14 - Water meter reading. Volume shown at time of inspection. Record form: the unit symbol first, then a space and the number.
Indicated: ft³ 286483.29
